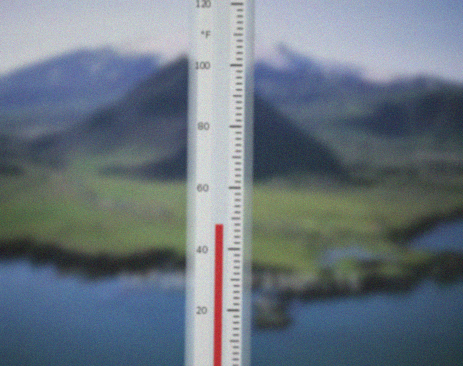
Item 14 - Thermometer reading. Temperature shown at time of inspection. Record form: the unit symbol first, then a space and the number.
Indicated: °F 48
